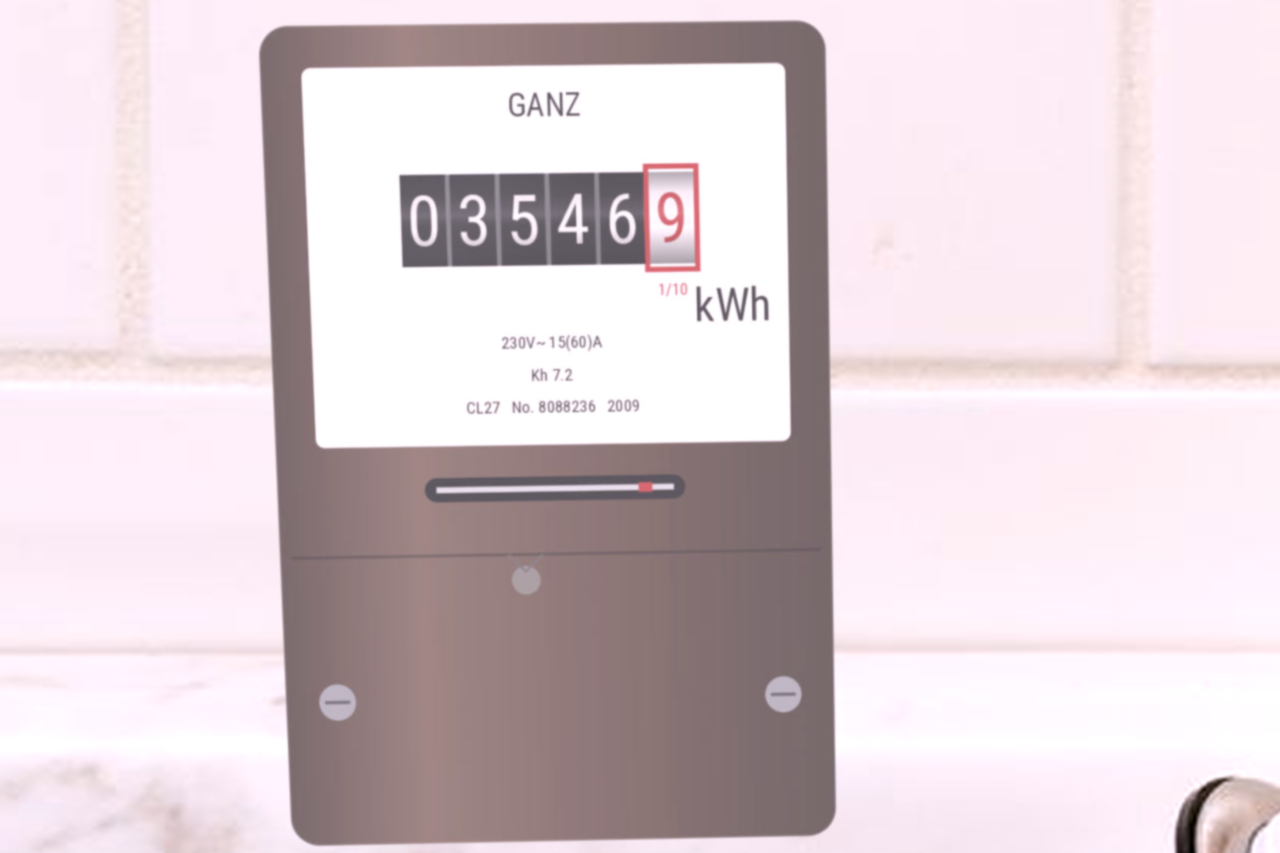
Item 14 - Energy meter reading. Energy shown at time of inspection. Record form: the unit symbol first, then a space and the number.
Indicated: kWh 3546.9
